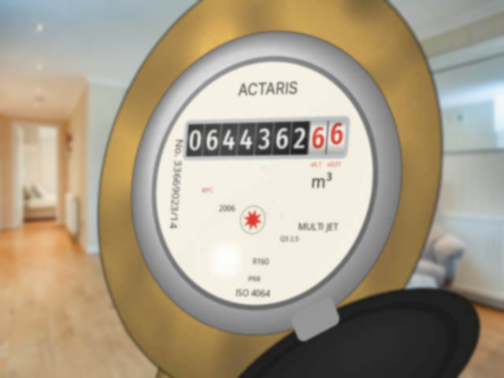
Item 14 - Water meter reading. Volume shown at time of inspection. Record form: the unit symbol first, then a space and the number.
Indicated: m³ 644362.66
